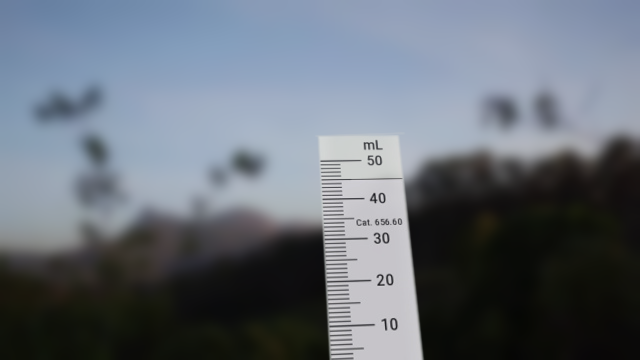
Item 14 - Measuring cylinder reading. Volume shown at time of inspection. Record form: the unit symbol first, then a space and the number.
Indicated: mL 45
